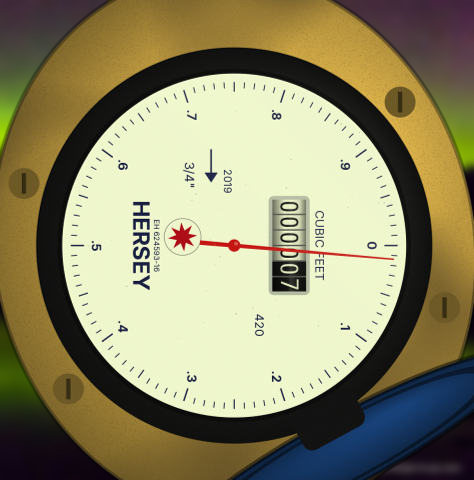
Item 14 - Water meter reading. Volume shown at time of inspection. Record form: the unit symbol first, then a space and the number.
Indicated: ft³ 7.01
